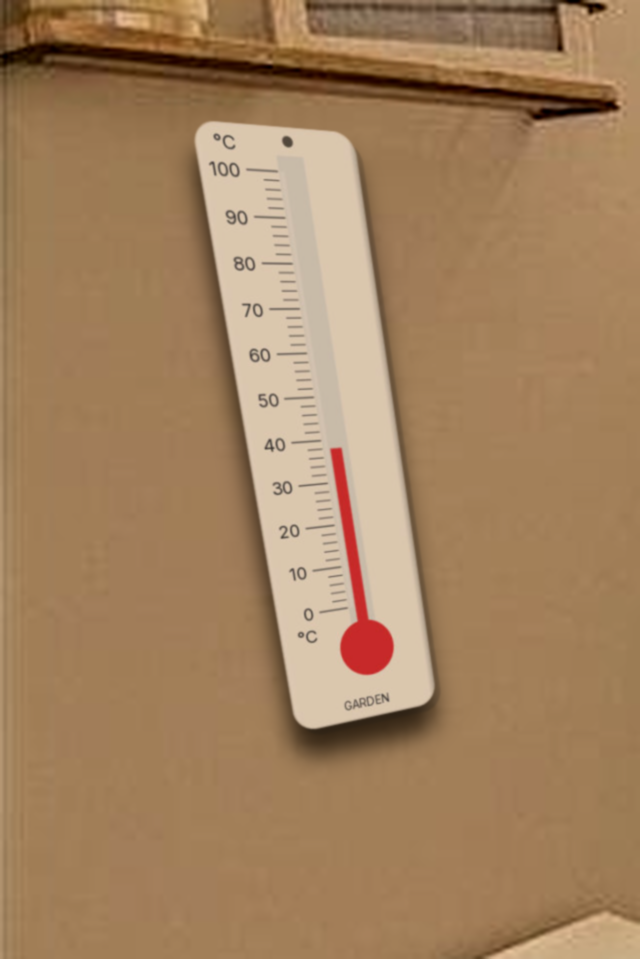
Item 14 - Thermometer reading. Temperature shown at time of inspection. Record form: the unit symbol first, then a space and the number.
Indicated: °C 38
